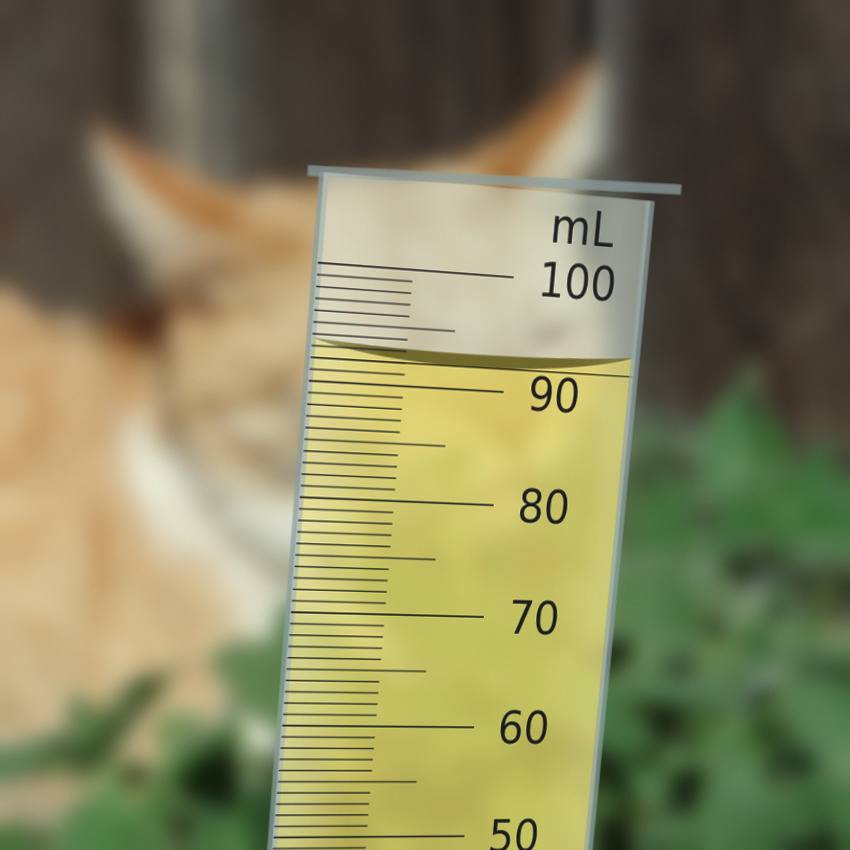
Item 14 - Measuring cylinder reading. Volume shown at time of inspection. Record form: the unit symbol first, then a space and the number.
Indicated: mL 92
